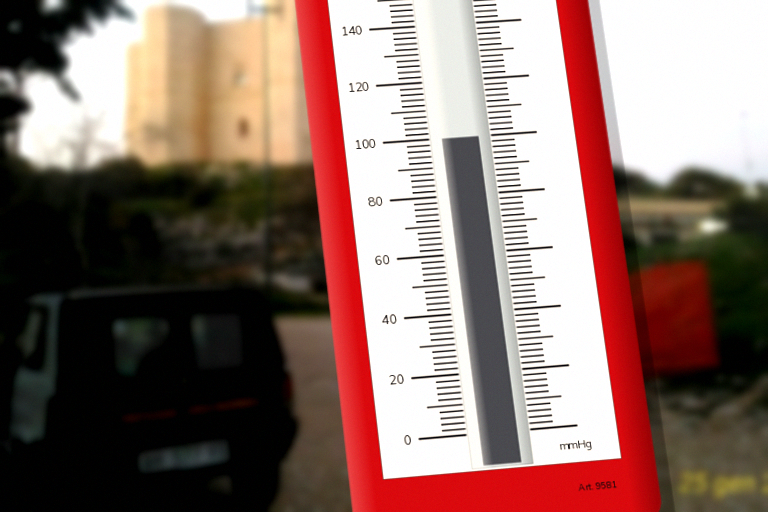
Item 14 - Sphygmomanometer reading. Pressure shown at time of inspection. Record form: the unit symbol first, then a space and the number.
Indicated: mmHg 100
